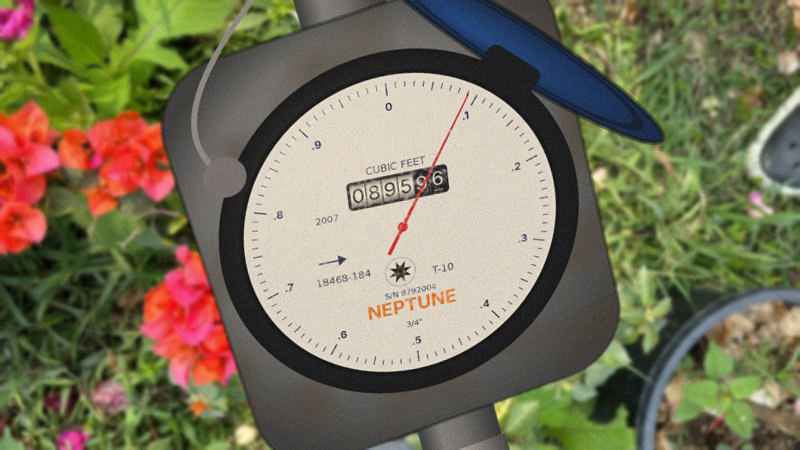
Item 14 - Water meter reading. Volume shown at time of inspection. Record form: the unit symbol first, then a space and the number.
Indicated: ft³ 89596.09
